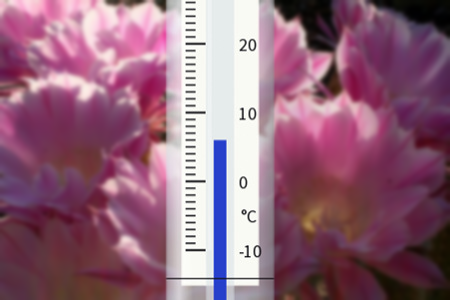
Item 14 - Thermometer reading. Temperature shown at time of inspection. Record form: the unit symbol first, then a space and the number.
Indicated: °C 6
